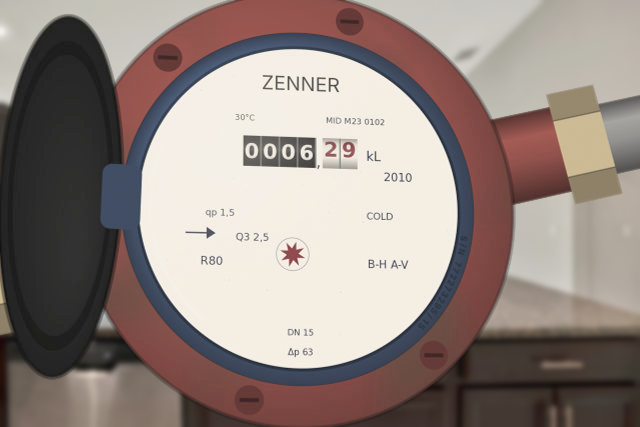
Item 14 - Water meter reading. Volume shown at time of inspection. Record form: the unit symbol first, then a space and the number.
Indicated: kL 6.29
